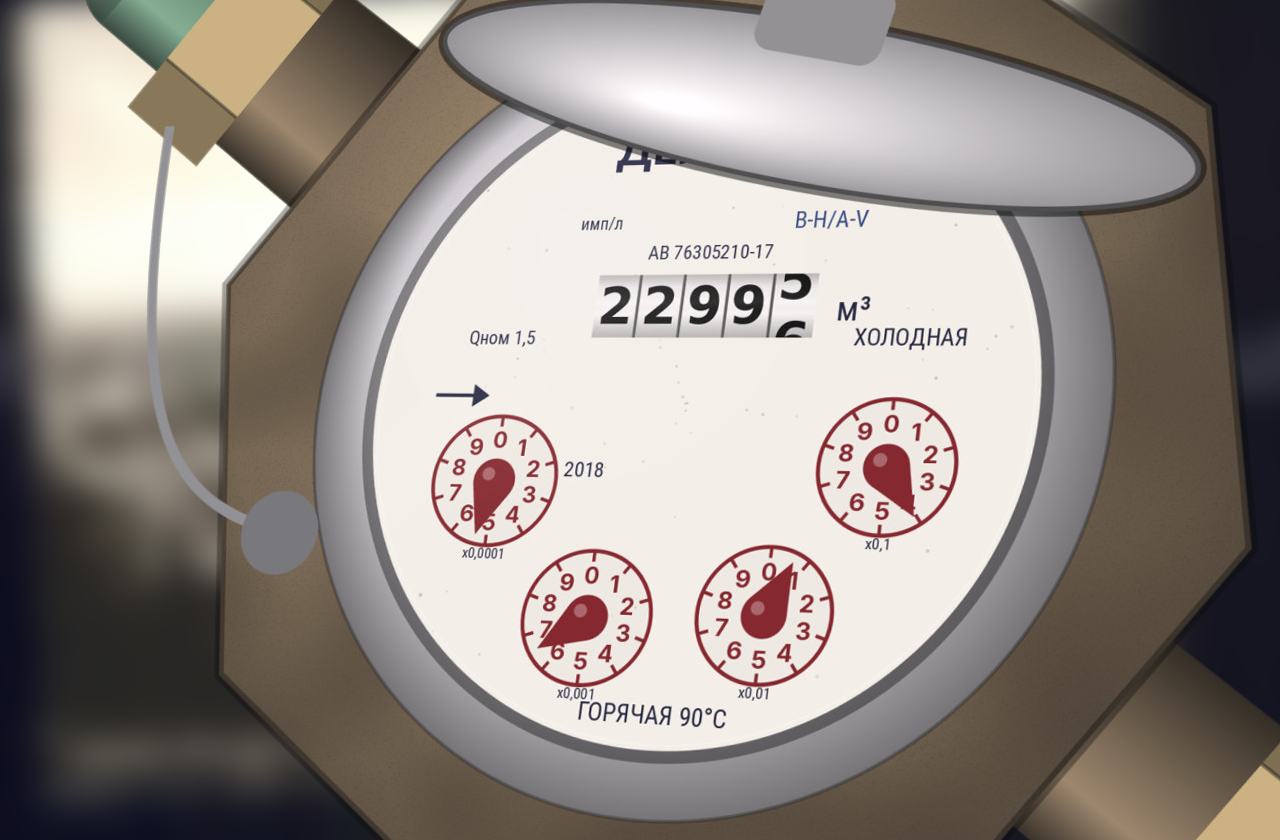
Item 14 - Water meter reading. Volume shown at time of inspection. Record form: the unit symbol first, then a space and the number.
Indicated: m³ 22995.4065
